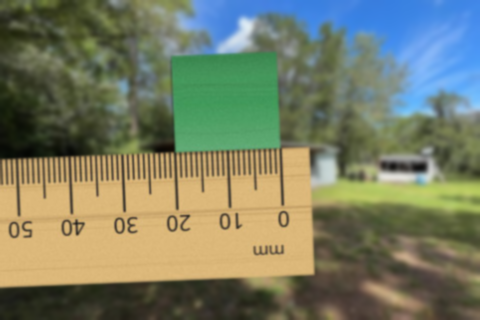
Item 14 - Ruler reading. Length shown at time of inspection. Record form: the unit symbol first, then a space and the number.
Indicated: mm 20
